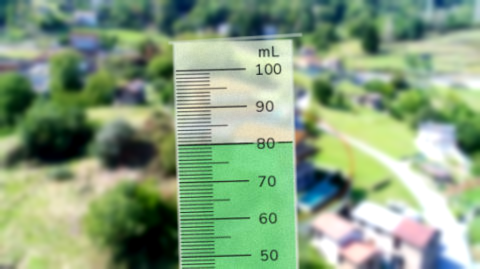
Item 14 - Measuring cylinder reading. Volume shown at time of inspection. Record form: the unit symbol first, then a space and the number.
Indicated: mL 80
